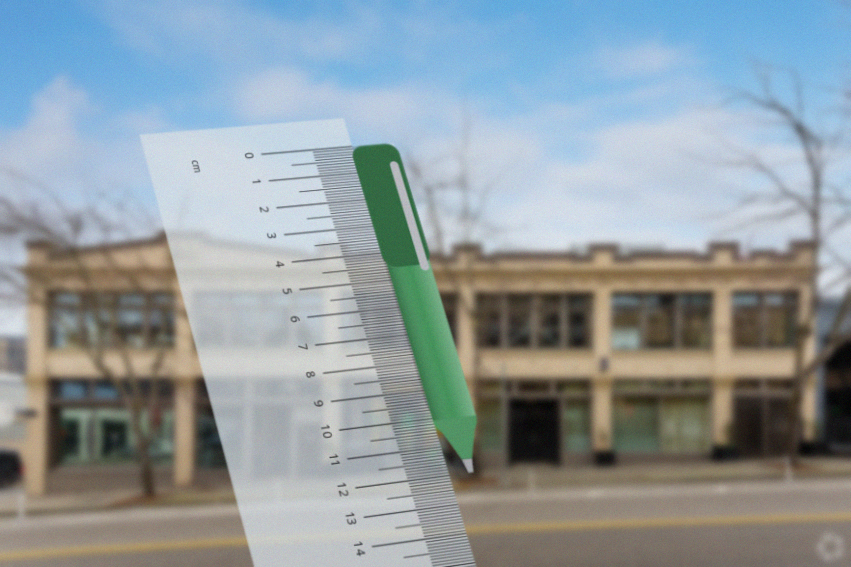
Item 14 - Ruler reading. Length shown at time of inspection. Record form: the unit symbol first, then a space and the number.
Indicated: cm 12
